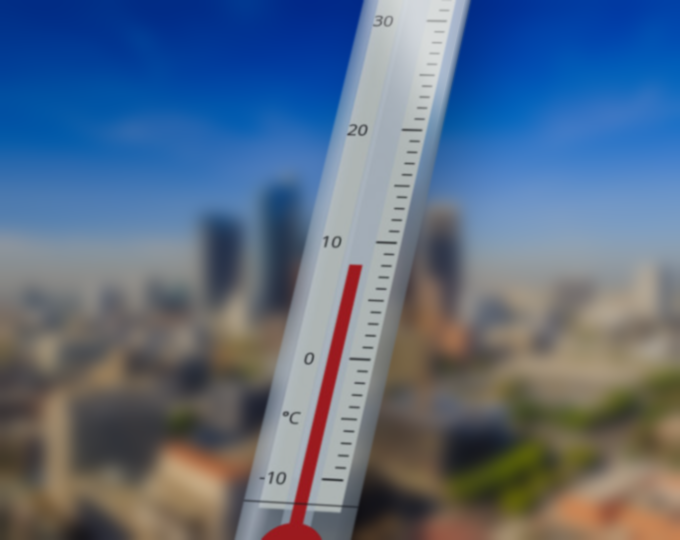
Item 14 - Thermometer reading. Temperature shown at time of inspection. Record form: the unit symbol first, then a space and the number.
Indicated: °C 8
